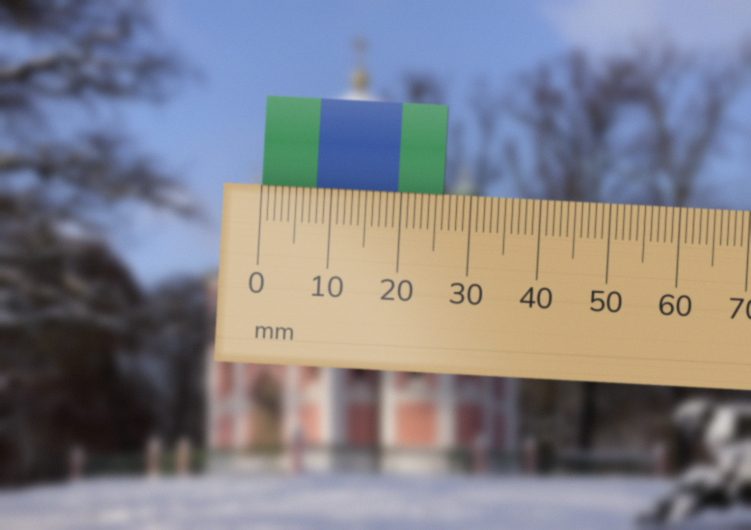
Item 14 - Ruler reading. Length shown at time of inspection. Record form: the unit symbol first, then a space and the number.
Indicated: mm 26
